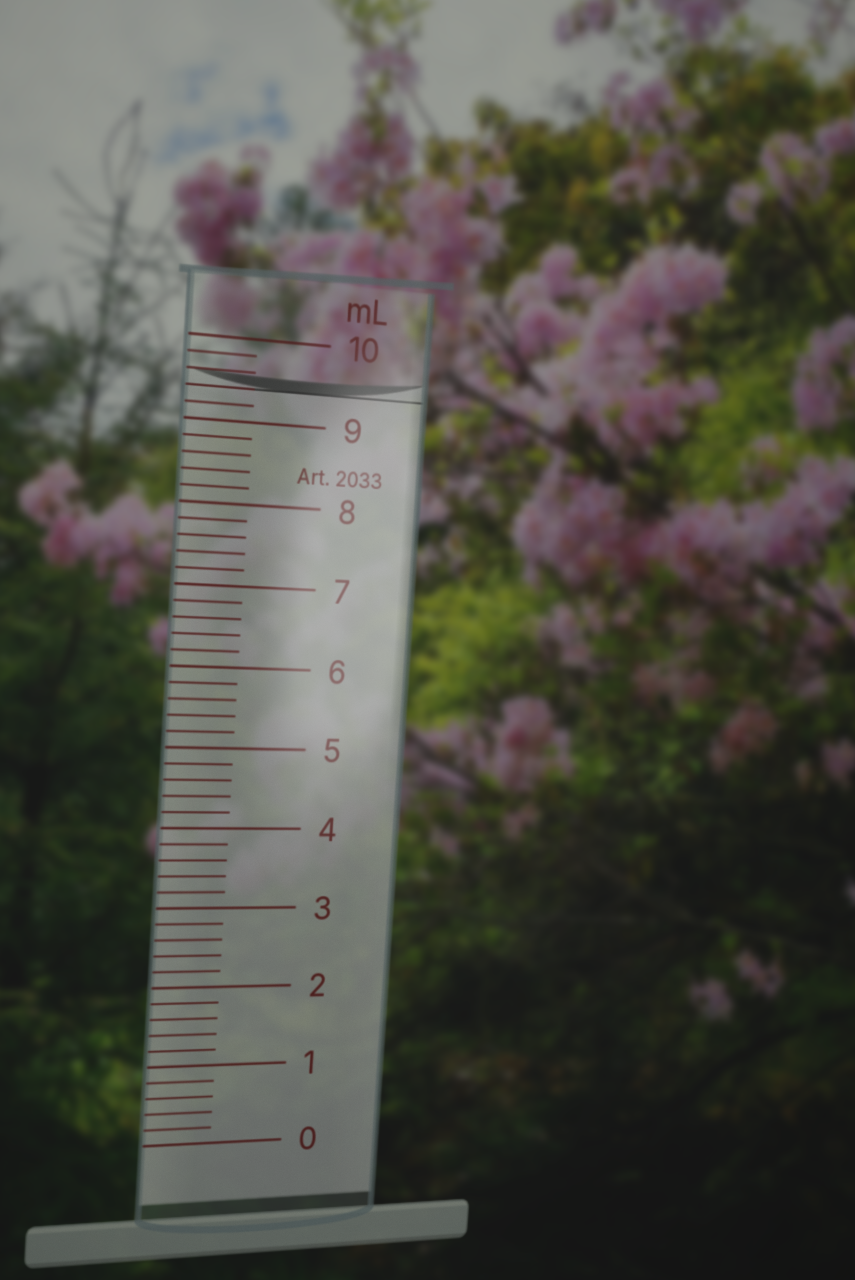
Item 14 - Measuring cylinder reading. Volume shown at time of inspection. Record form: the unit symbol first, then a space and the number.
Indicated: mL 9.4
